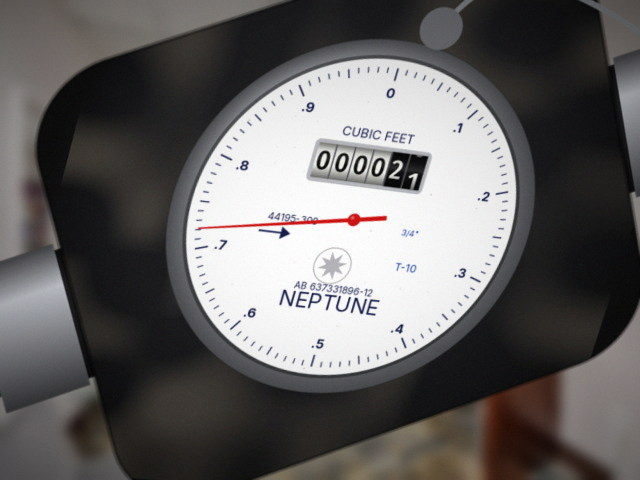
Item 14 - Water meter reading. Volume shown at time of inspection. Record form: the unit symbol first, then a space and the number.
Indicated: ft³ 20.72
